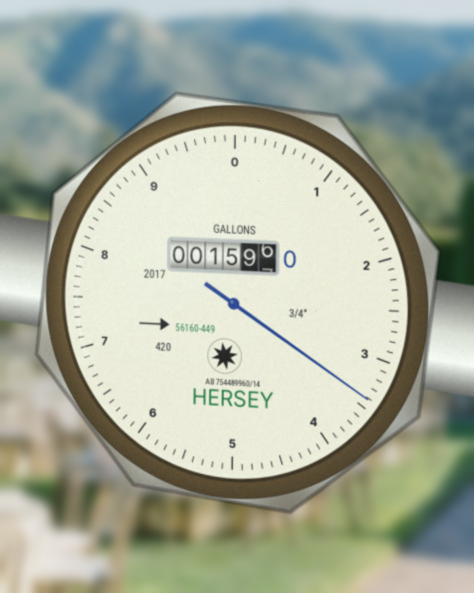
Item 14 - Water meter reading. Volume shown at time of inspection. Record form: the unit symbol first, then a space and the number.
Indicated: gal 15963.4
